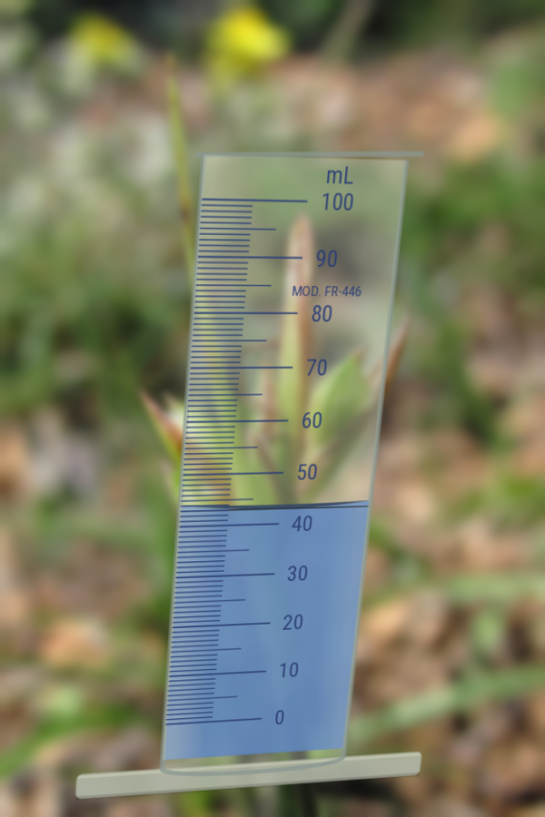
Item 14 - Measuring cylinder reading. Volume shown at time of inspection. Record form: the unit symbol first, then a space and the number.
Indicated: mL 43
